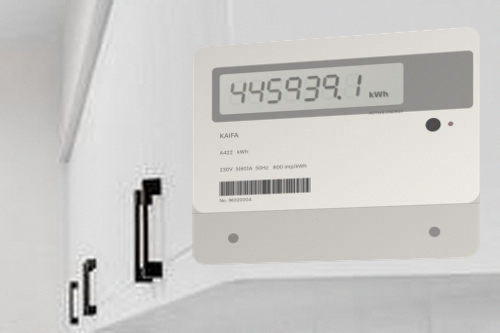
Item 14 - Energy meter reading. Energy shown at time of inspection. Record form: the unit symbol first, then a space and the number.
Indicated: kWh 445939.1
